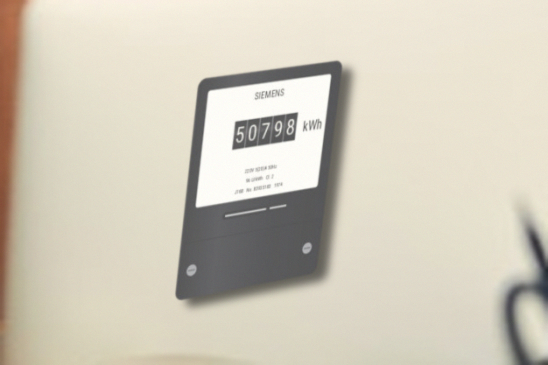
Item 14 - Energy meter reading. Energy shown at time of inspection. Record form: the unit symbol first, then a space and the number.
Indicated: kWh 50798
